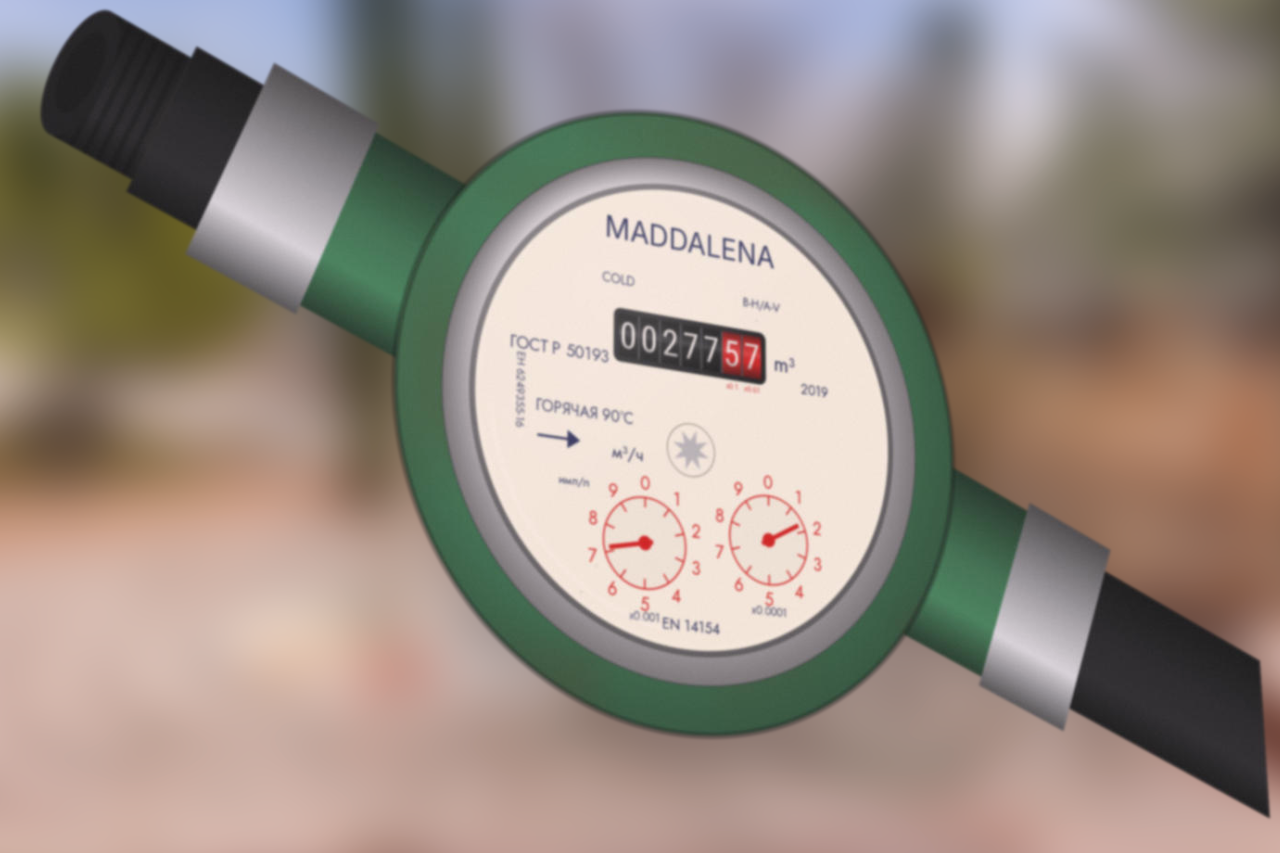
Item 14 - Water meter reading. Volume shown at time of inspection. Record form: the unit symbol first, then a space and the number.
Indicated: m³ 277.5771
